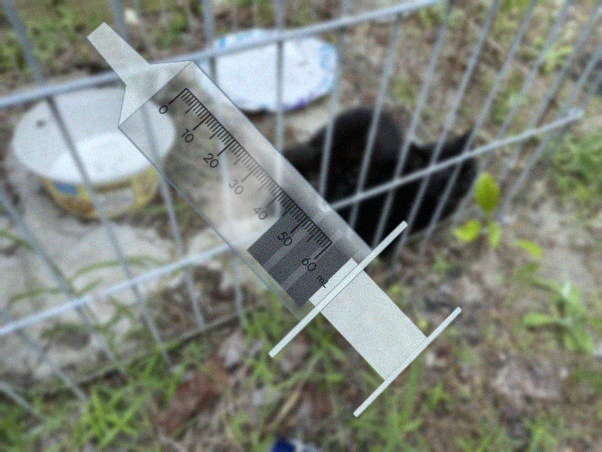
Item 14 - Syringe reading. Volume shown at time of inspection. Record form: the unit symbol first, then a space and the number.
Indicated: mL 45
